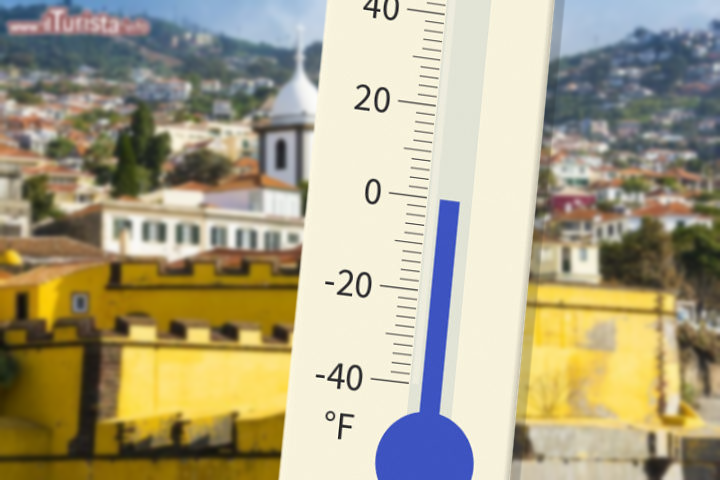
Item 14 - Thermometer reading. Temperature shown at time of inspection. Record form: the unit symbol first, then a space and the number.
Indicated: °F 0
